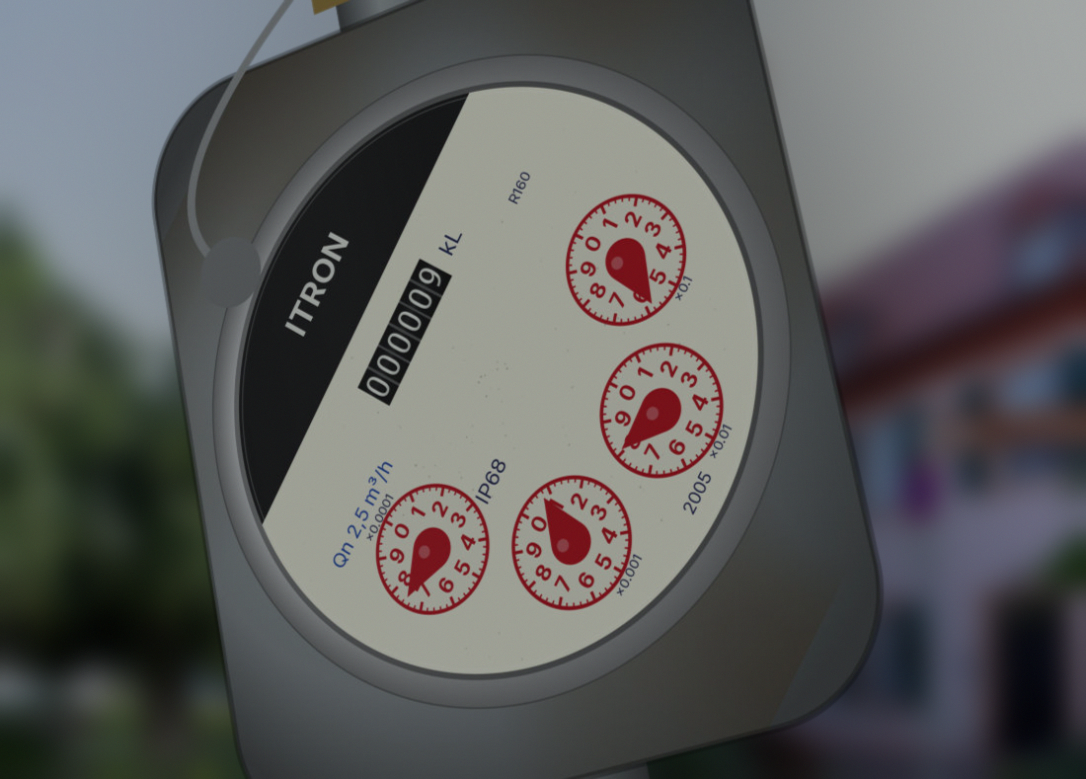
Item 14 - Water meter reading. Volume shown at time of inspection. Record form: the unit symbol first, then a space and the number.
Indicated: kL 9.5807
